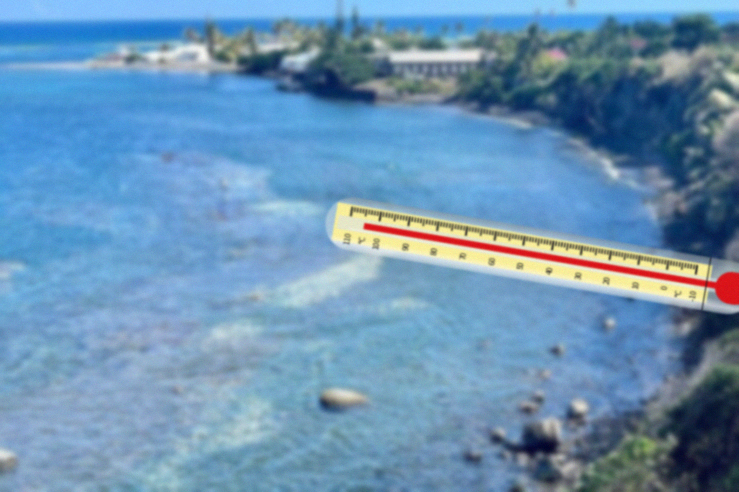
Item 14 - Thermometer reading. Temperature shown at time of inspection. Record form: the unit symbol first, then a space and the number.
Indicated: °C 105
